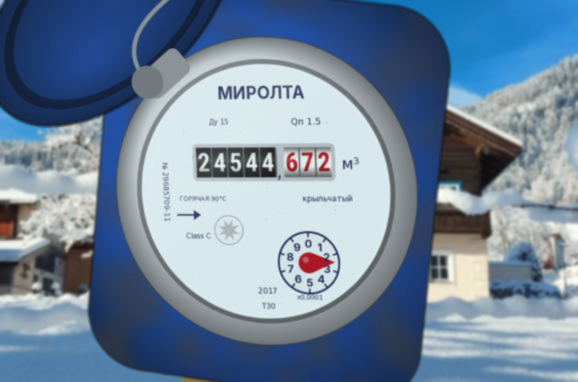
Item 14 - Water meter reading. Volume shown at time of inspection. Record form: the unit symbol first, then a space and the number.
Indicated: m³ 24544.6722
